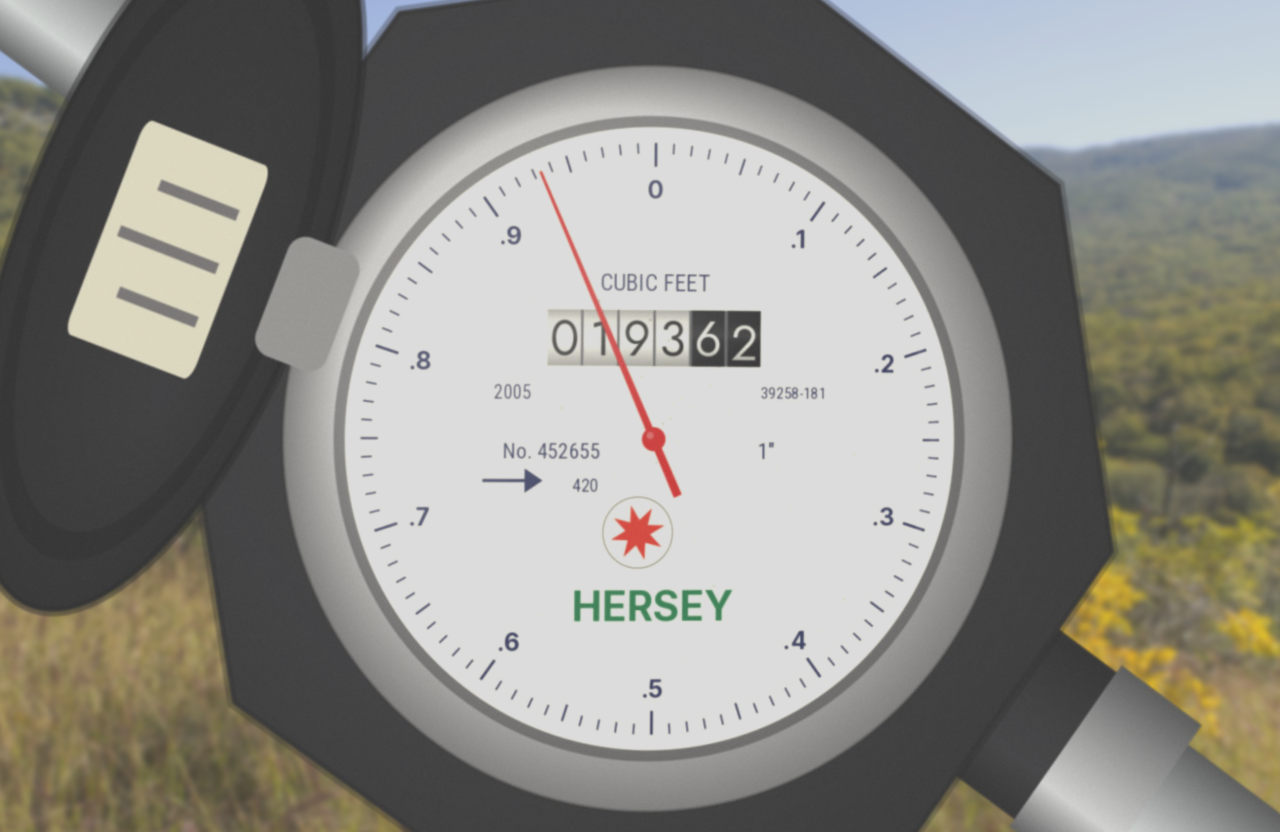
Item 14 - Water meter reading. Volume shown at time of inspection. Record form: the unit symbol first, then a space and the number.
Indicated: ft³ 19361.93
